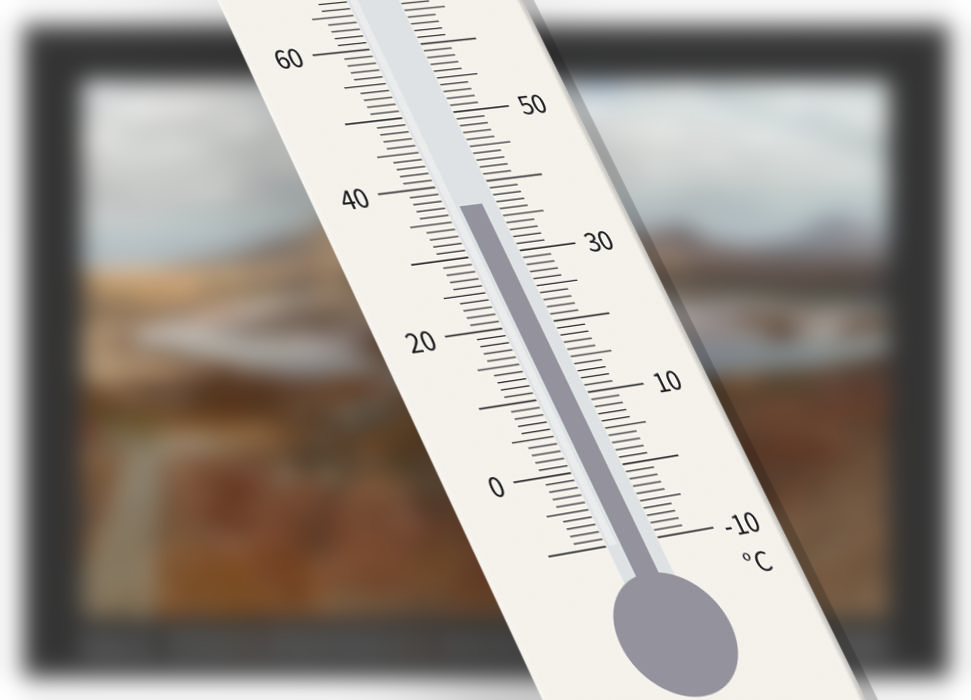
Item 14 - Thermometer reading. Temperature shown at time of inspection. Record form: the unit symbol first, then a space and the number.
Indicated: °C 37
